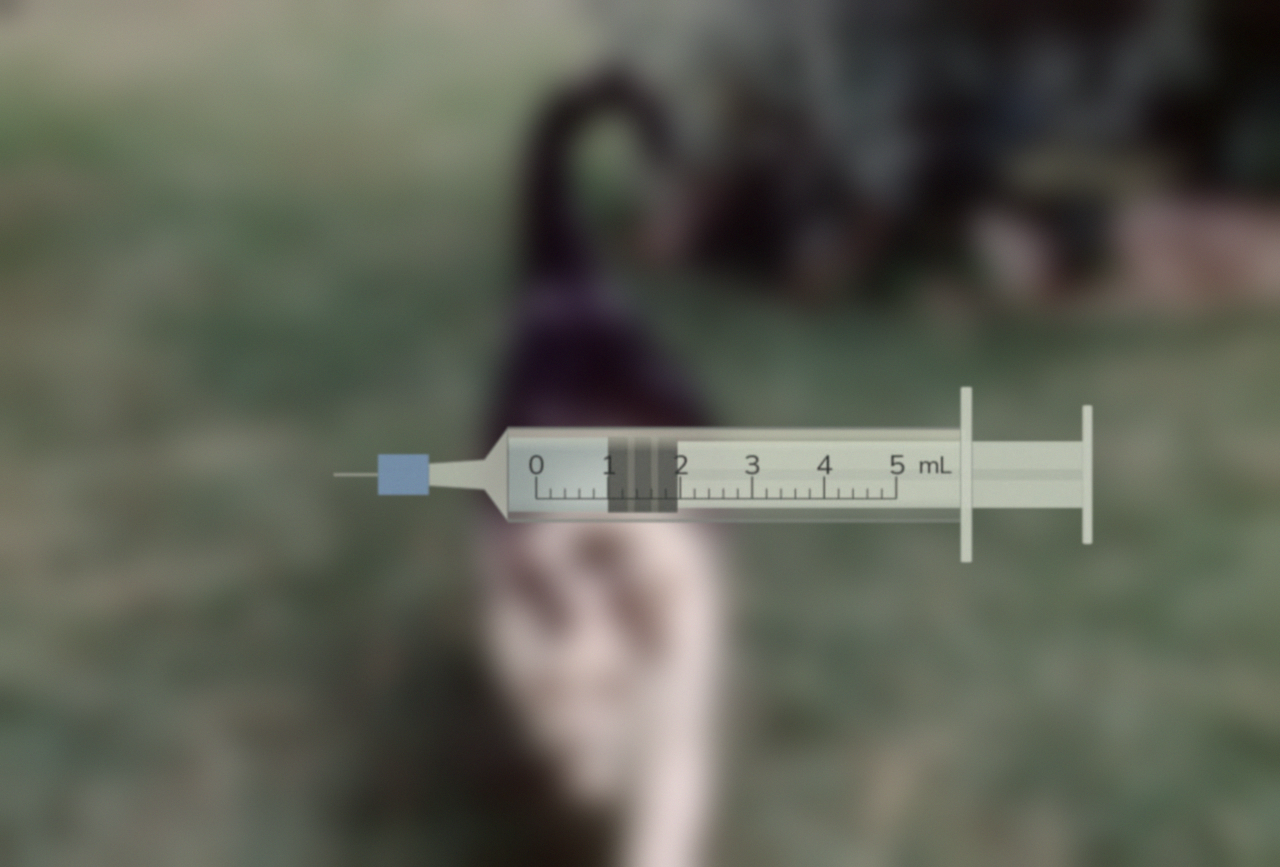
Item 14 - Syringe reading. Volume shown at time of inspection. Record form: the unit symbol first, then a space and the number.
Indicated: mL 1
